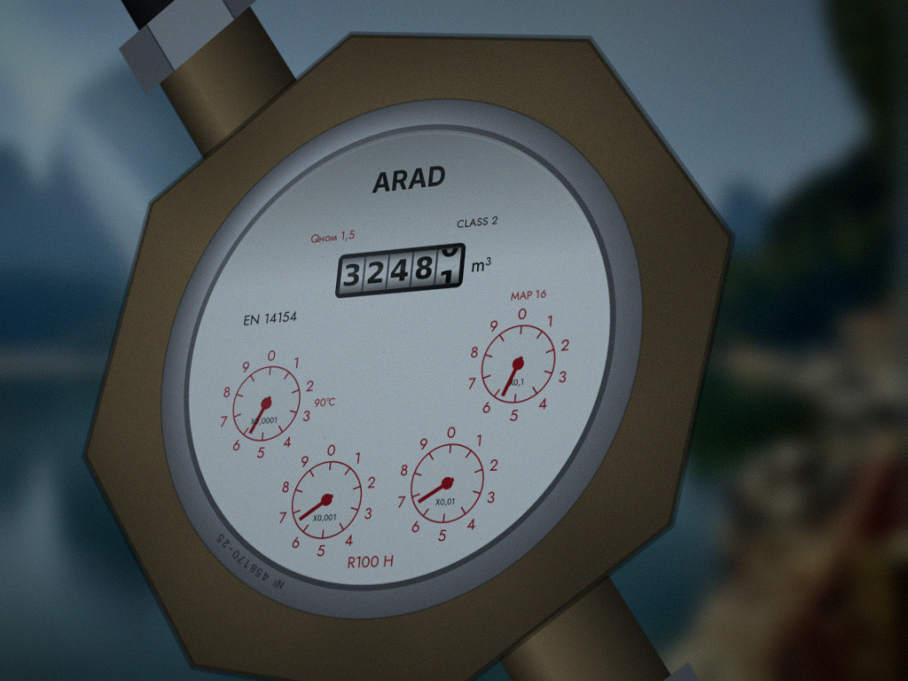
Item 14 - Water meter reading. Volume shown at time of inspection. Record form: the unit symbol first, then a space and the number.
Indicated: m³ 32480.5665
